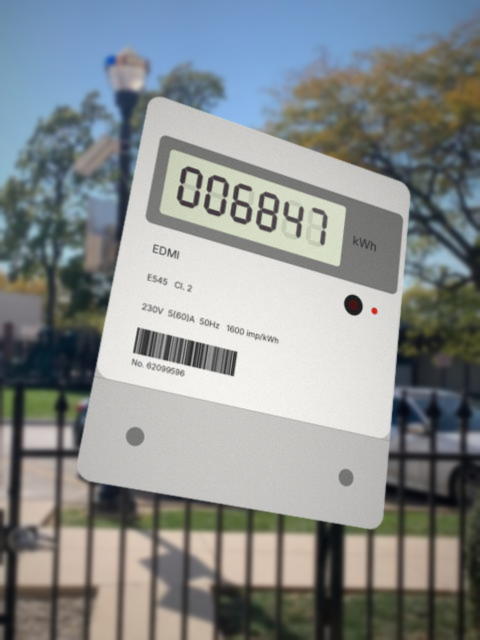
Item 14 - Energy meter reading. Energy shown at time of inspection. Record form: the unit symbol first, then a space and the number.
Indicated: kWh 6847
